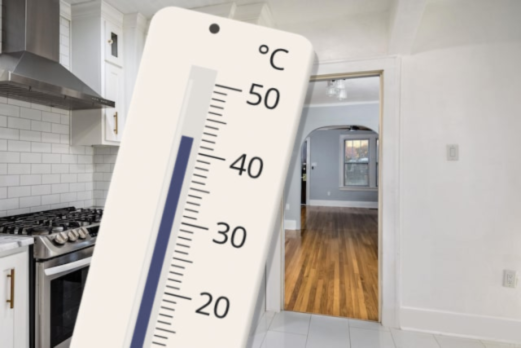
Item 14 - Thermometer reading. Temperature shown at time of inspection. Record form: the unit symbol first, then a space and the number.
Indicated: °C 42
